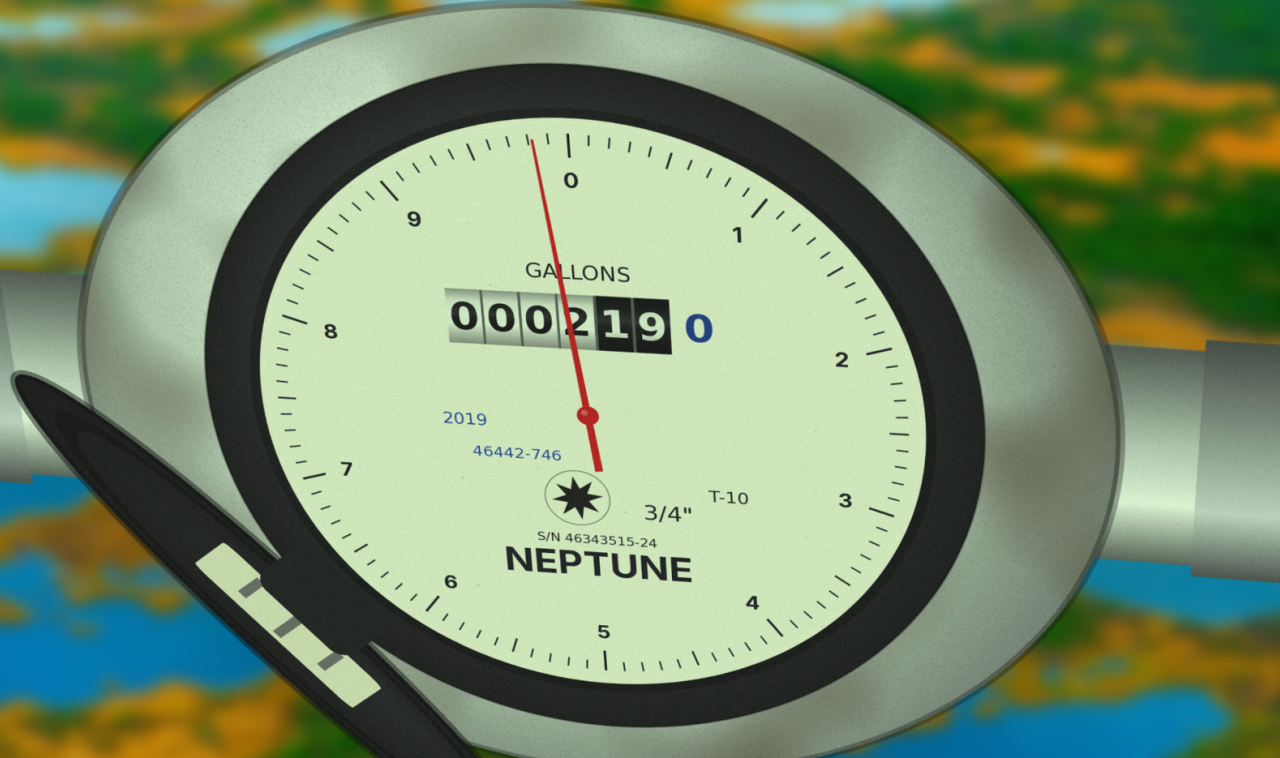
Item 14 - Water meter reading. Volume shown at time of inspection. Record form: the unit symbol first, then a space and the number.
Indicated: gal 2189.8
